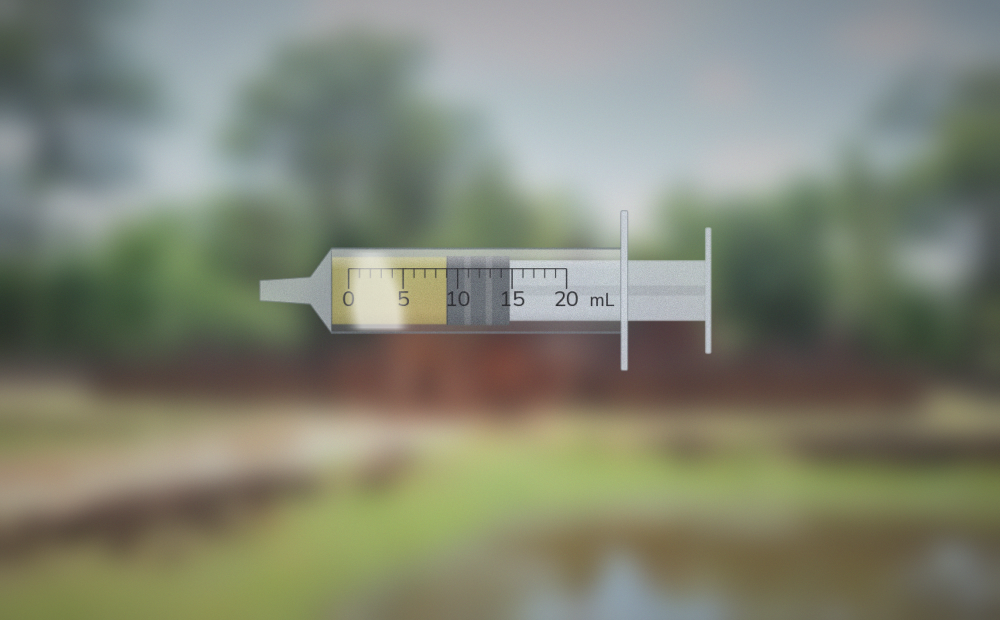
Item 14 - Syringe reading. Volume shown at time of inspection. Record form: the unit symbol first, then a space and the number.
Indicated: mL 9
